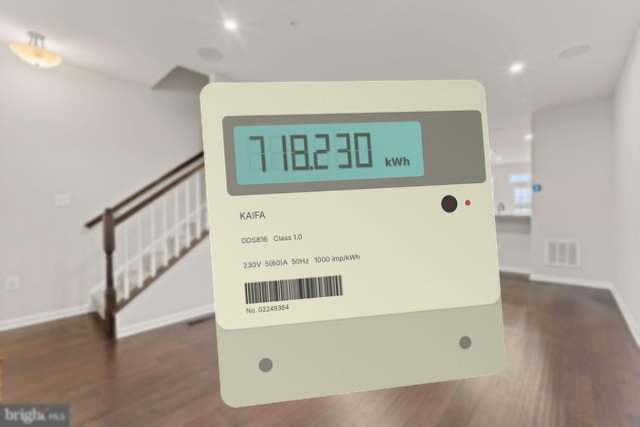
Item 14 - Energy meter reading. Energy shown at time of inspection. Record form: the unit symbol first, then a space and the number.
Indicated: kWh 718.230
